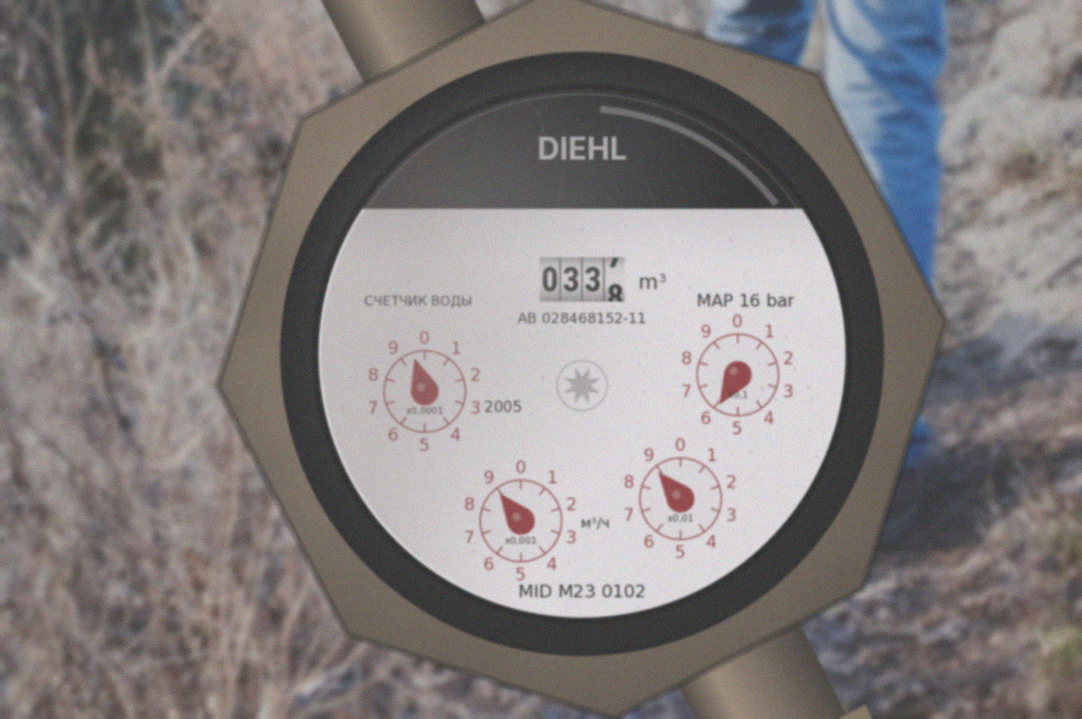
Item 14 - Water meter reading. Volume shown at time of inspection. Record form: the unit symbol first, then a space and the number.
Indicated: m³ 337.5889
